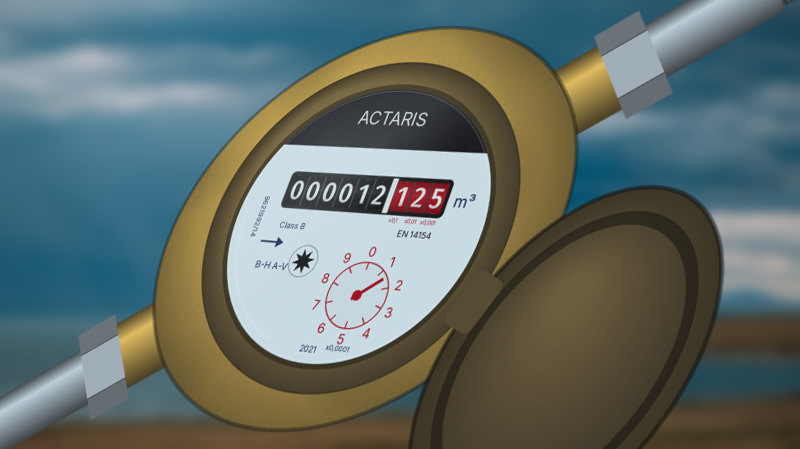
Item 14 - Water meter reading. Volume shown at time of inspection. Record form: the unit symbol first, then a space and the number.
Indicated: m³ 12.1251
